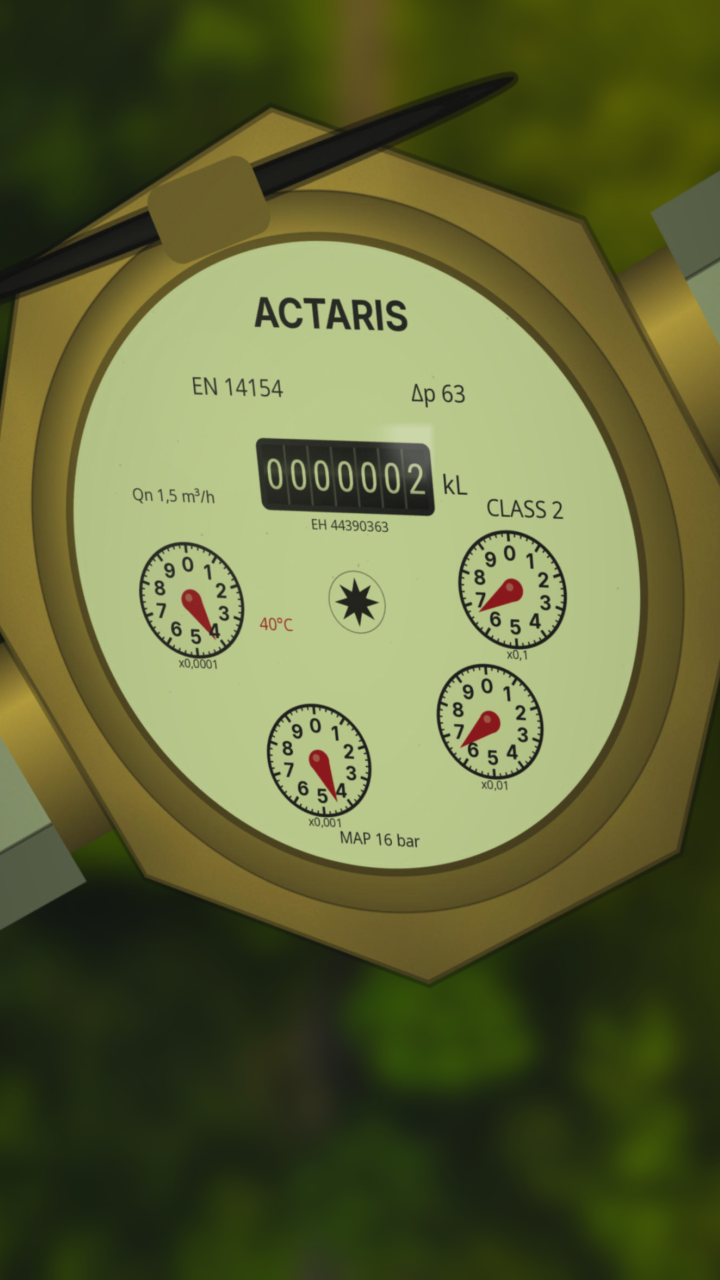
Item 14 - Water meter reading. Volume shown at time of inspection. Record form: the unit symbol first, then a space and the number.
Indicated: kL 2.6644
